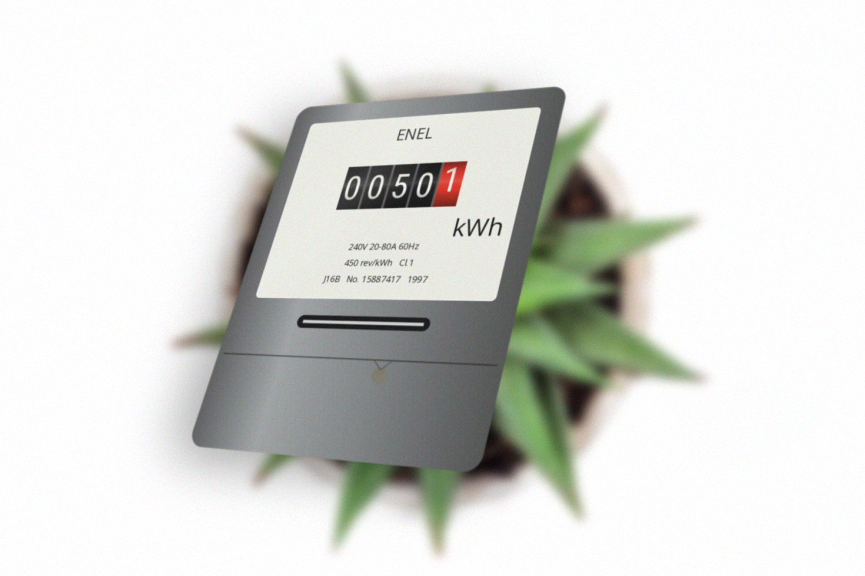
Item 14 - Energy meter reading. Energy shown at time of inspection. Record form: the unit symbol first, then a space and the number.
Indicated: kWh 50.1
